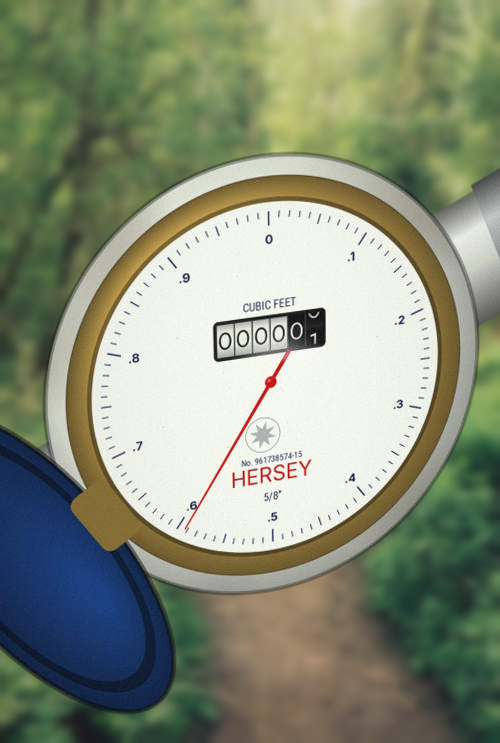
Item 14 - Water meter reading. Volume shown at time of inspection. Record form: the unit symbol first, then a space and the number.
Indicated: ft³ 0.59
